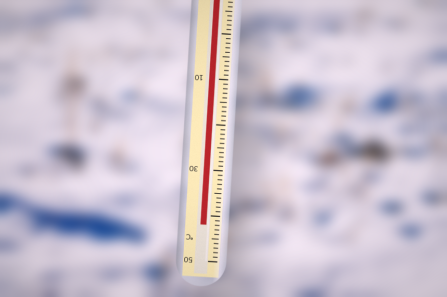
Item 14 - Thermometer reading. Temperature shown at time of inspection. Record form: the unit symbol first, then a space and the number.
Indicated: °C 42
